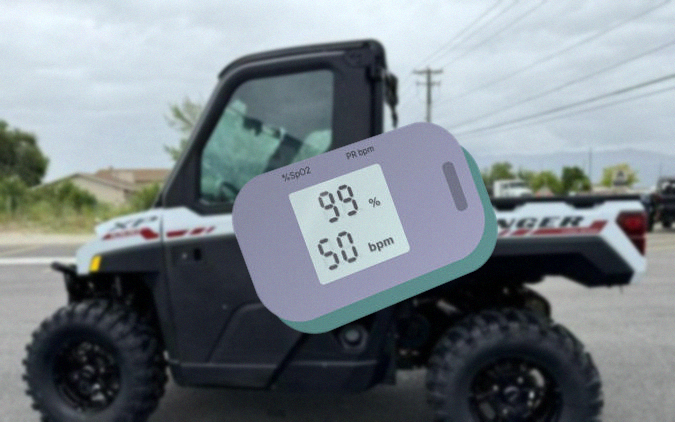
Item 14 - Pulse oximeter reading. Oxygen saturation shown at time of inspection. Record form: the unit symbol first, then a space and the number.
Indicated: % 99
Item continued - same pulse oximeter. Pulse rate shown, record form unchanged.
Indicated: bpm 50
